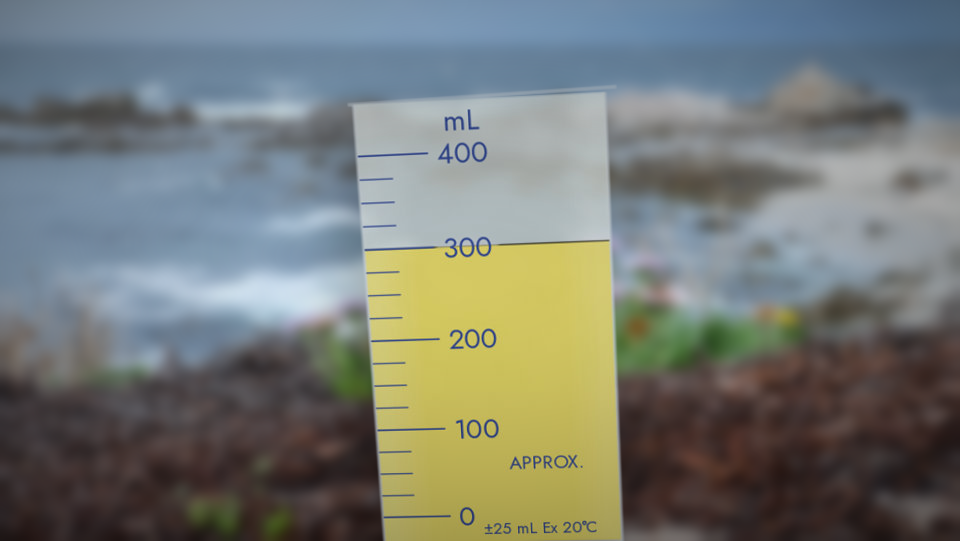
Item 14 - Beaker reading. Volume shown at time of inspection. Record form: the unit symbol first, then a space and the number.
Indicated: mL 300
